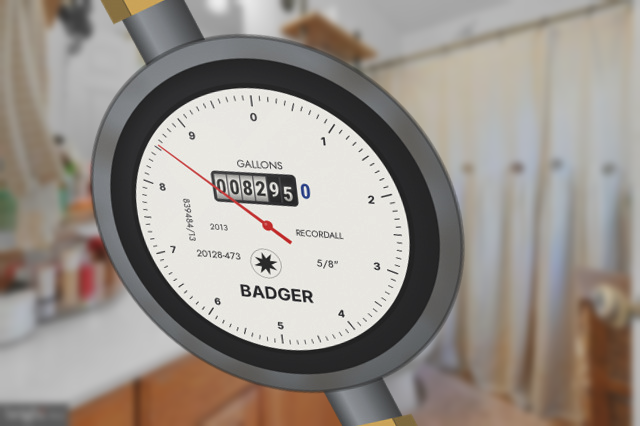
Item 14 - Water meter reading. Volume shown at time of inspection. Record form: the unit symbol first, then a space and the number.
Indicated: gal 82948.5
